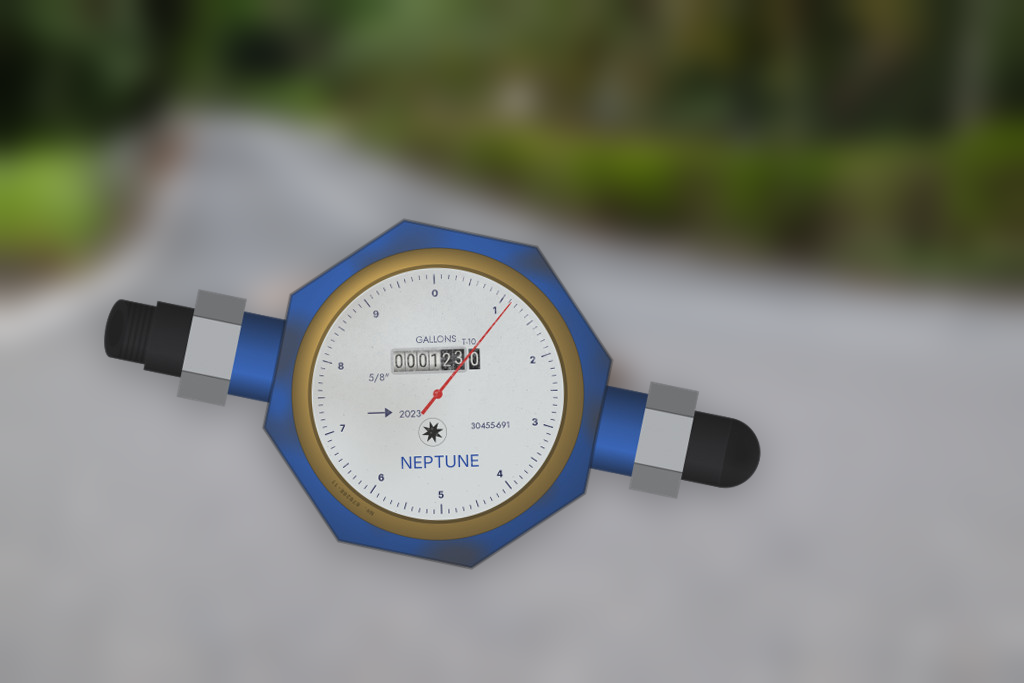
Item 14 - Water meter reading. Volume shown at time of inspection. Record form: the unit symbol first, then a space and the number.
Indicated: gal 1231.1
